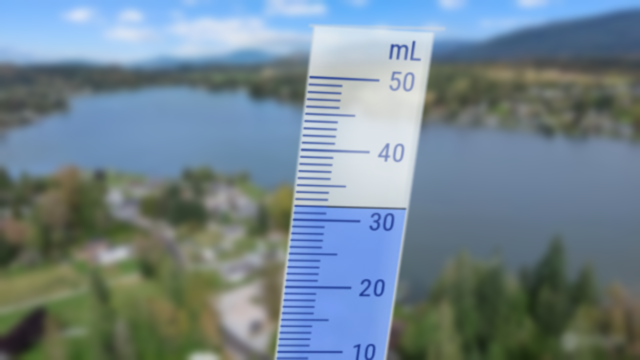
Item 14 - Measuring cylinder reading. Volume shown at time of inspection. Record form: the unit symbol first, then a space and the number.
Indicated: mL 32
